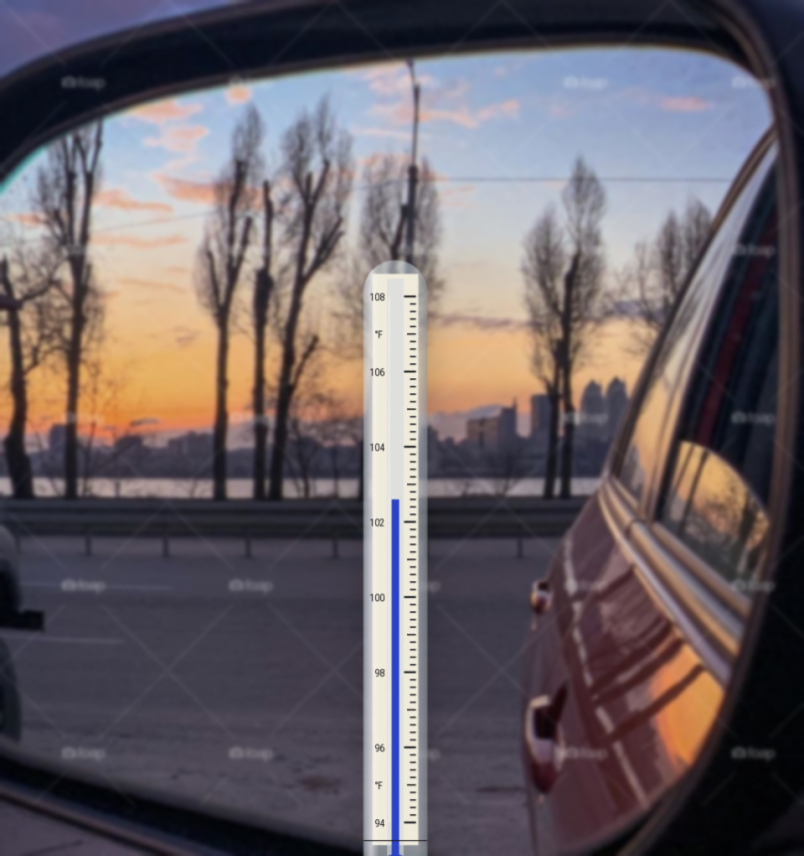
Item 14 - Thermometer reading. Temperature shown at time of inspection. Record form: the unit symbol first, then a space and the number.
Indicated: °F 102.6
